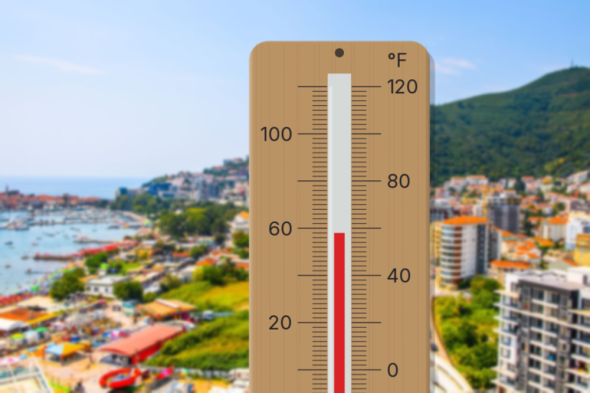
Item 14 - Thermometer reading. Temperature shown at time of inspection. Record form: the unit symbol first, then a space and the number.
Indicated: °F 58
